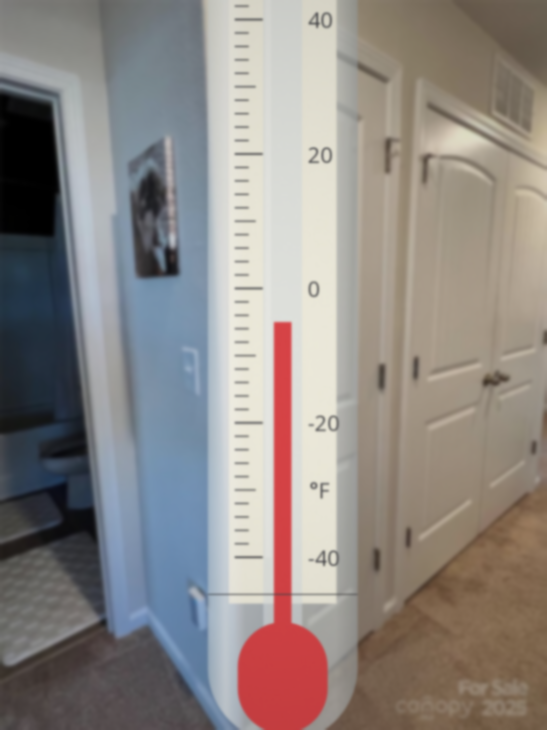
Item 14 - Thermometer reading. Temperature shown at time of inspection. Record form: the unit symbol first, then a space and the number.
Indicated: °F -5
